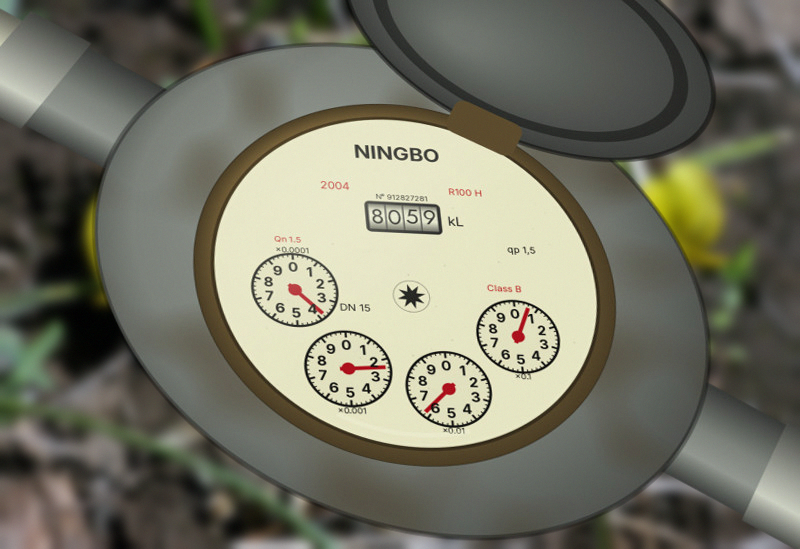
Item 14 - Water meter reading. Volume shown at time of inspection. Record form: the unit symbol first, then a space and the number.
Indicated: kL 8059.0623
